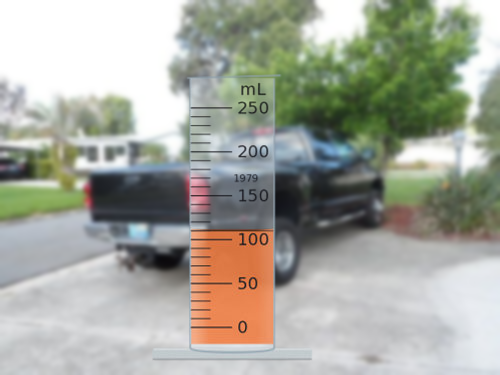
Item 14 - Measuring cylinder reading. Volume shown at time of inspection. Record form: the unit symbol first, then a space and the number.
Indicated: mL 110
